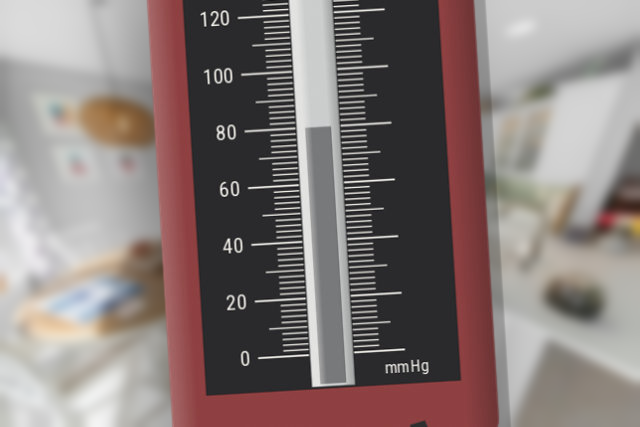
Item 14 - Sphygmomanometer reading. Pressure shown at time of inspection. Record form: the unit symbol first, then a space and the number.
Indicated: mmHg 80
